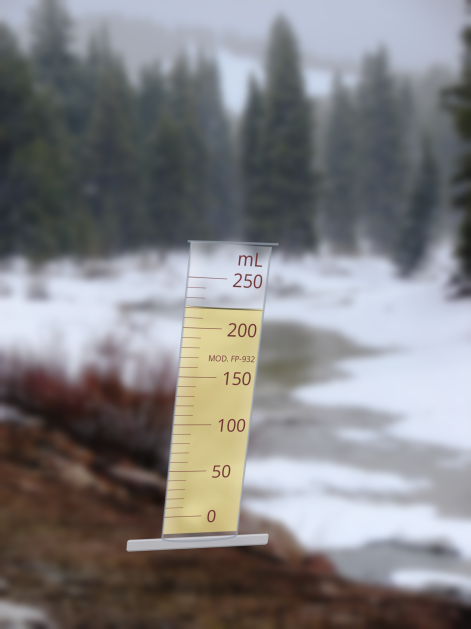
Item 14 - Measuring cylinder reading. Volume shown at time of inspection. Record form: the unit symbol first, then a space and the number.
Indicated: mL 220
